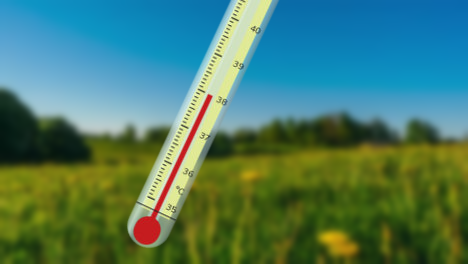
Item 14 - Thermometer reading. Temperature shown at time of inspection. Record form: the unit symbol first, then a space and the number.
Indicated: °C 38
